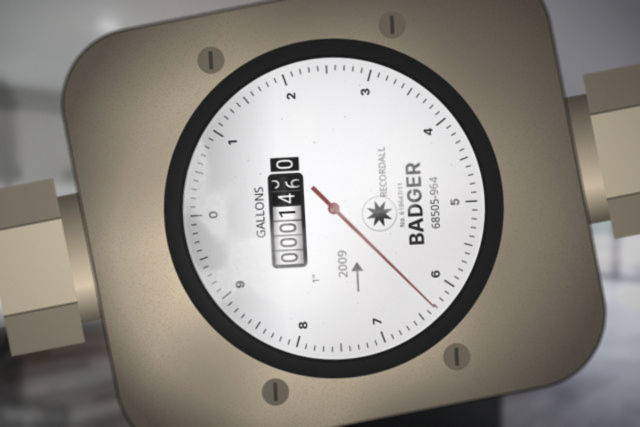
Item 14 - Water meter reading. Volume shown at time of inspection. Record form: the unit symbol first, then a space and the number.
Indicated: gal 1456.3
